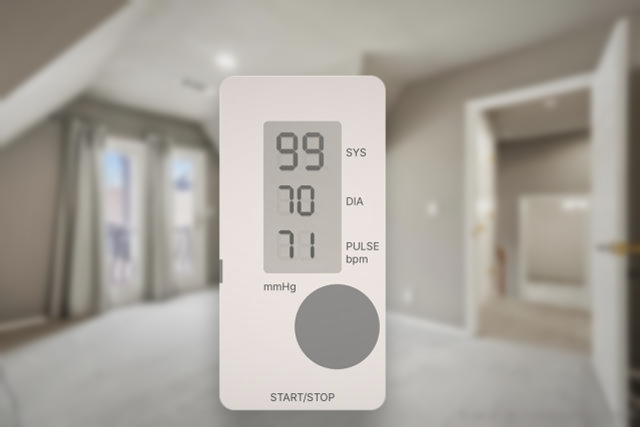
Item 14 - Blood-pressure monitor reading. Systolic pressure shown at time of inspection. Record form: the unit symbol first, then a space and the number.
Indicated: mmHg 99
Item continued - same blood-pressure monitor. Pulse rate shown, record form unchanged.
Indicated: bpm 71
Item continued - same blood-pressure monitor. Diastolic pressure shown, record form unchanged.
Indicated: mmHg 70
